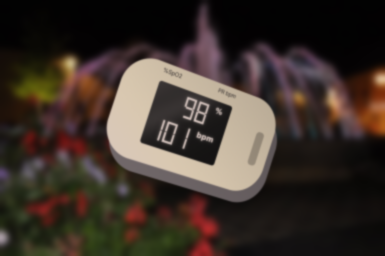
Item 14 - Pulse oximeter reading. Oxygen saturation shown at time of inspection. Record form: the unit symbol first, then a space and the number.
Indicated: % 98
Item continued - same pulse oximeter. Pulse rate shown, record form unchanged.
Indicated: bpm 101
